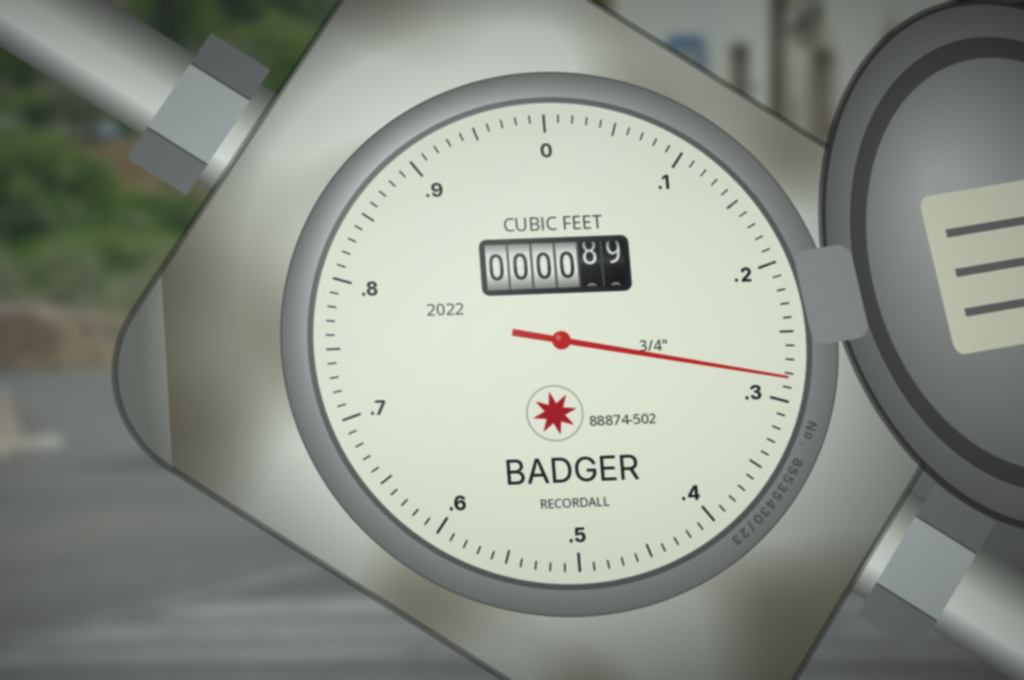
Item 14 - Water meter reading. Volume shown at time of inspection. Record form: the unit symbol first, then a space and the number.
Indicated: ft³ 89.28
